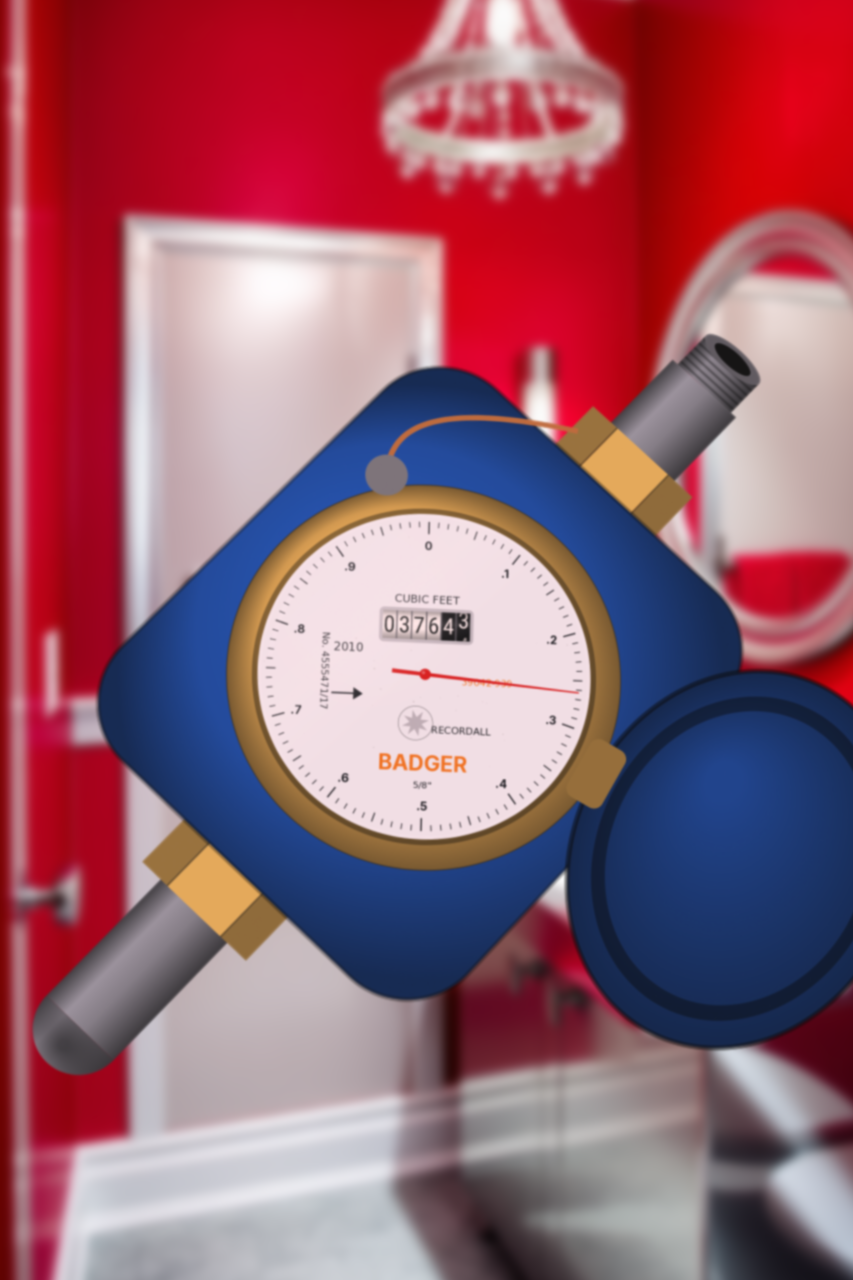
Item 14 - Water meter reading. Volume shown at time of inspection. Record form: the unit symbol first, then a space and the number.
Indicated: ft³ 37643.26
